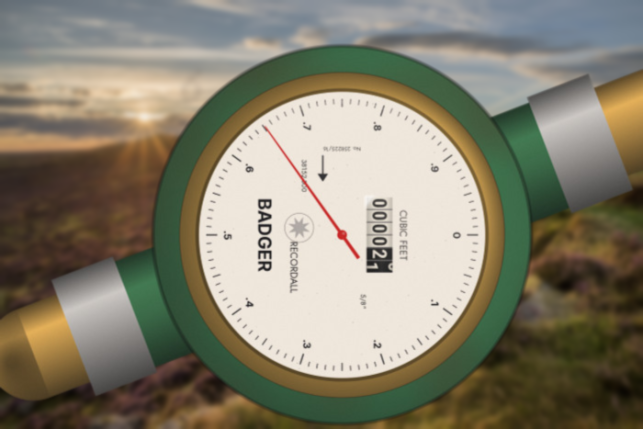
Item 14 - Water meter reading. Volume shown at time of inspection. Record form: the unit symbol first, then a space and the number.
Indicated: ft³ 20.65
